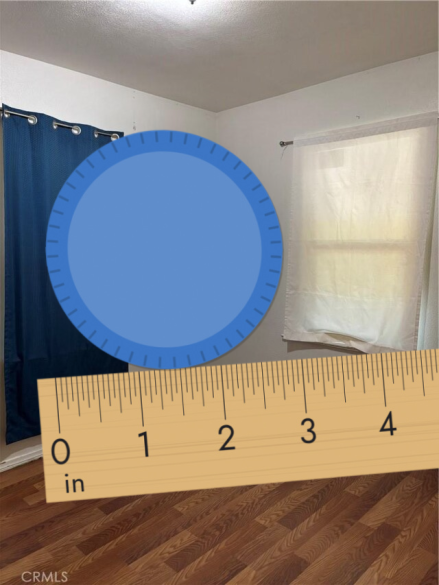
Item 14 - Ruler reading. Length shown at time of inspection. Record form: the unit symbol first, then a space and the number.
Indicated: in 2.875
